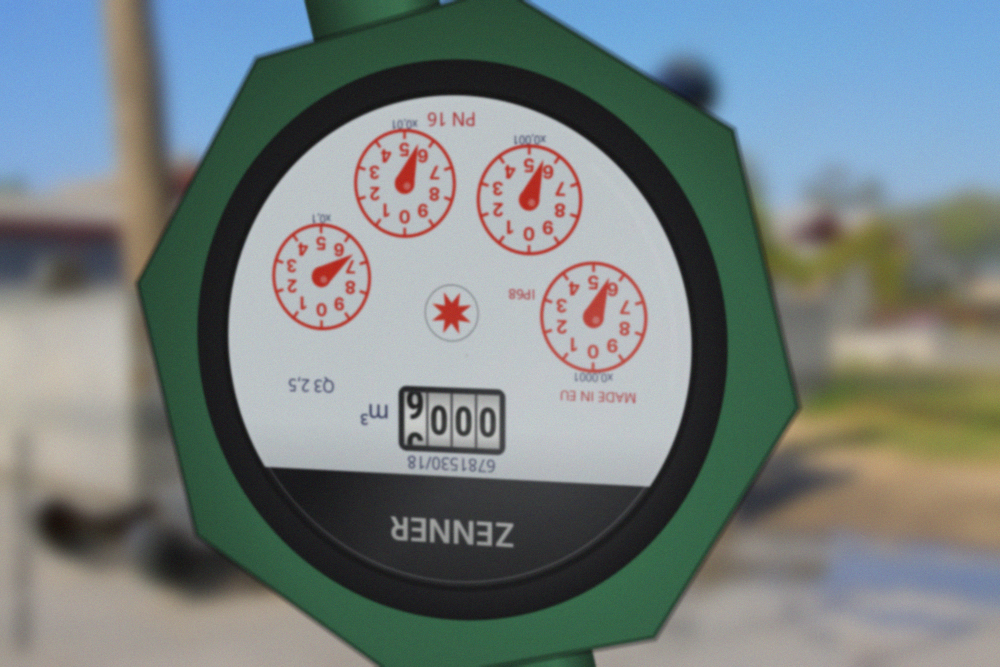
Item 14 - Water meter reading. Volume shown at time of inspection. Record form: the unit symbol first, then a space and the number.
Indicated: m³ 5.6555
